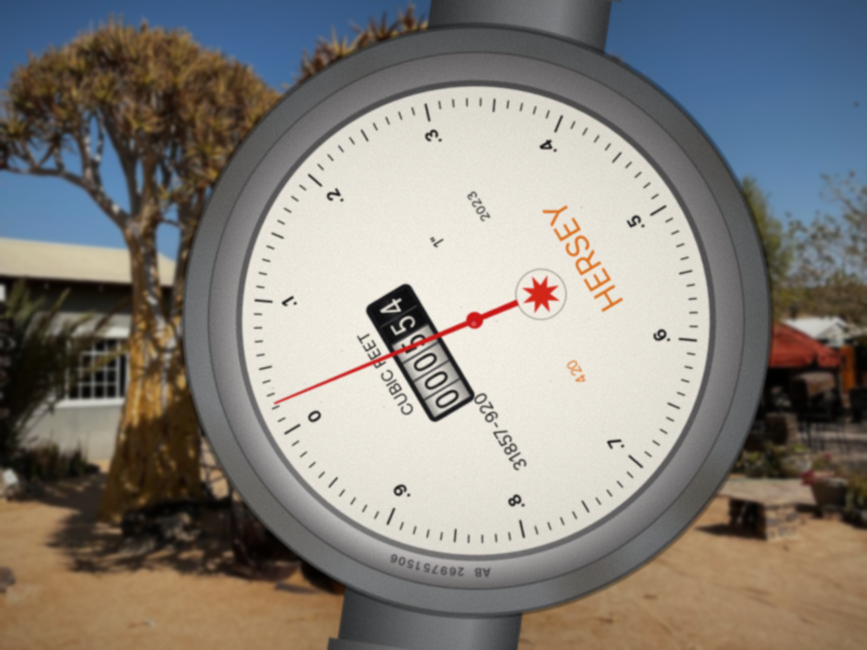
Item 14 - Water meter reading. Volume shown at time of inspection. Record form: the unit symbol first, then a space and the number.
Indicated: ft³ 554.02
